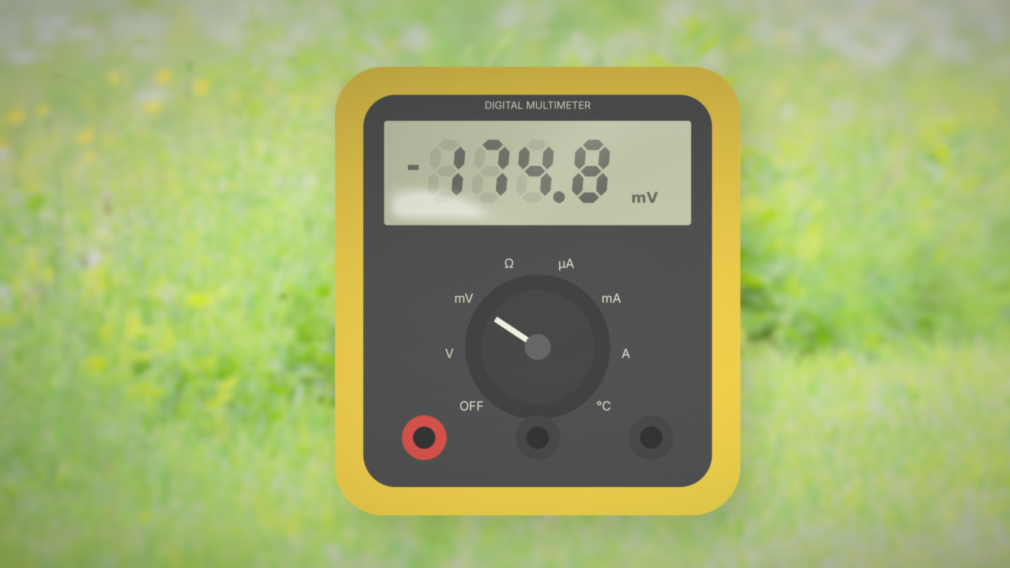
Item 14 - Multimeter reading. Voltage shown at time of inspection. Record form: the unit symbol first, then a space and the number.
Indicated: mV -174.8
